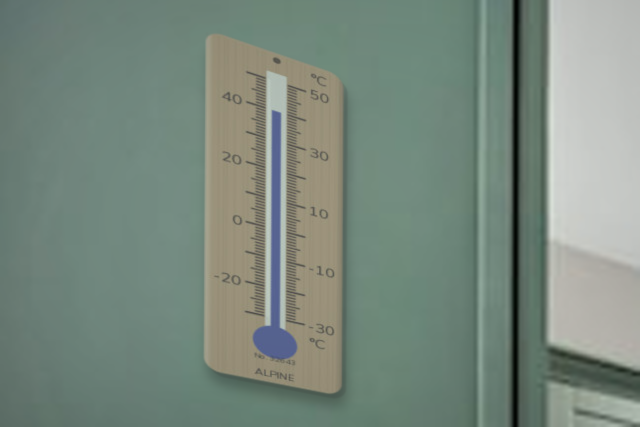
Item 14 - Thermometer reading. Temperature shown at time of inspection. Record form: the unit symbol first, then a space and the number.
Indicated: °C 40
